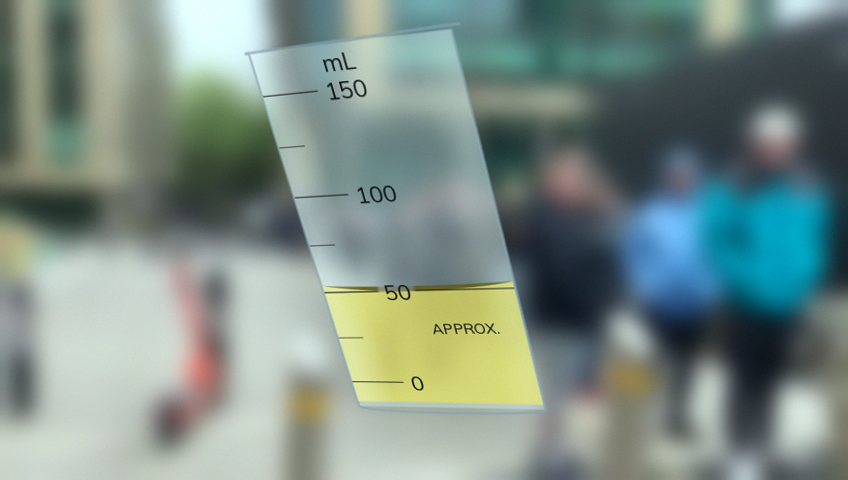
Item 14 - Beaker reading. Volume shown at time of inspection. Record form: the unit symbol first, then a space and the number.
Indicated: mL 50
